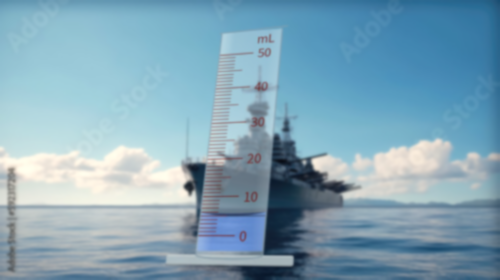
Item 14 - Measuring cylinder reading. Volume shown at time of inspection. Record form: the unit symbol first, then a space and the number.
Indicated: mL 5
